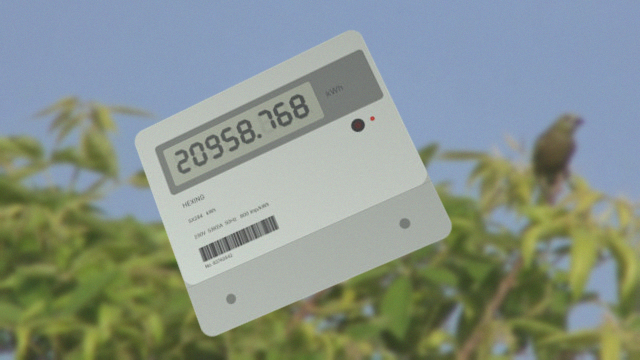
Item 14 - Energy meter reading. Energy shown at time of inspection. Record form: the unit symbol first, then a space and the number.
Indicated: kWh 20958.768
